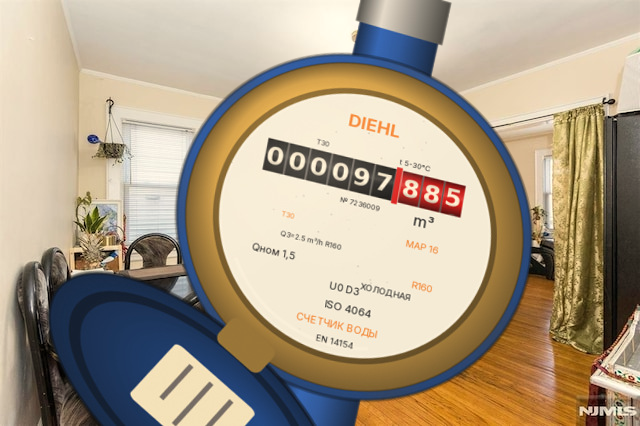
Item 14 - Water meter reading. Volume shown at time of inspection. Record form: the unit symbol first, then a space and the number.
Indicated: m³ 97.885
